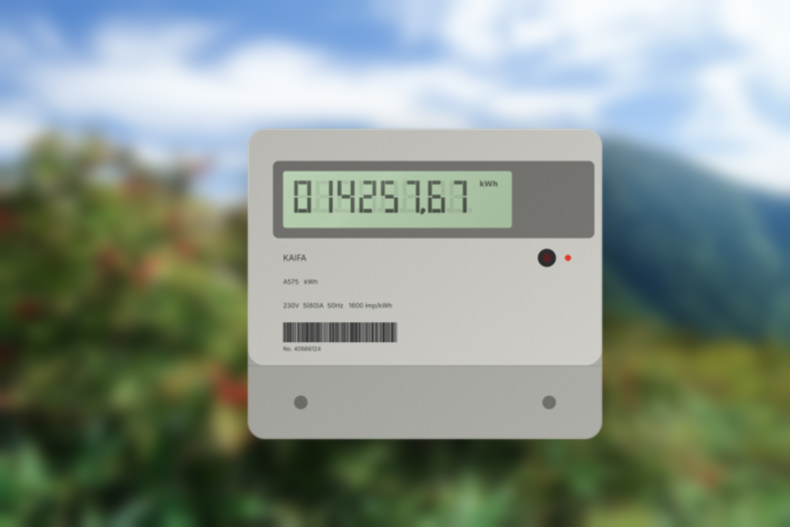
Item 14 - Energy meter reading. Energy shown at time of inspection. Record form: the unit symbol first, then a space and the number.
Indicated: kWh 14257.67
